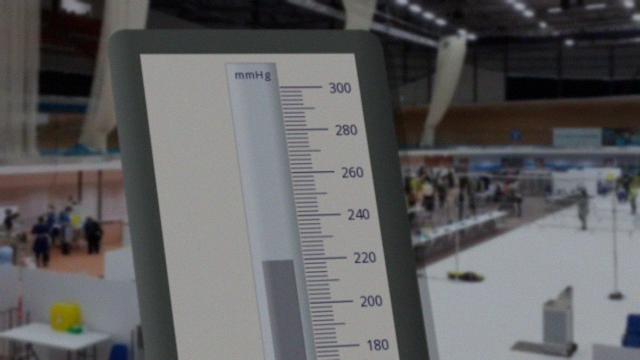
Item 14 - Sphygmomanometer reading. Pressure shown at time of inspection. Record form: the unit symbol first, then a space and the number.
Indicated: mmHg 220
